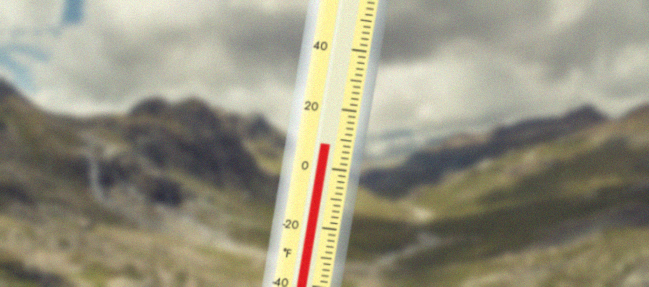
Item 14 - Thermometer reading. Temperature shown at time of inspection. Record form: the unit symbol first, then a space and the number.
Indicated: °F 8
